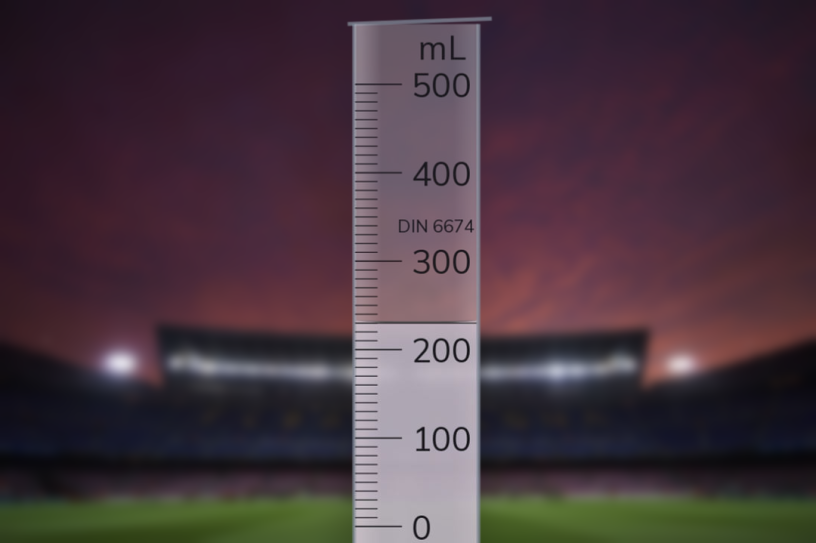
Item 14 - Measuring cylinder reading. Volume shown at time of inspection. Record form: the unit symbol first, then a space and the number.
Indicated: mL 230
